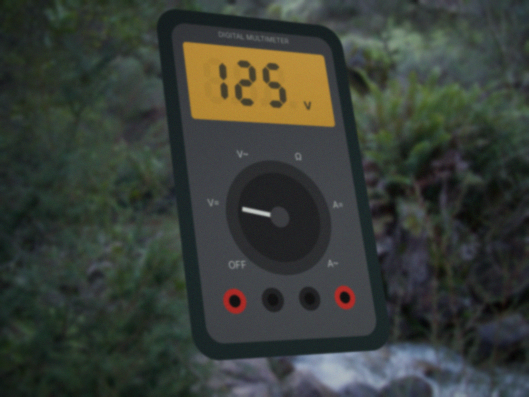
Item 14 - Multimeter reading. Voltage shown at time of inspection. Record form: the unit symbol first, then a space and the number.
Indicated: V 125
